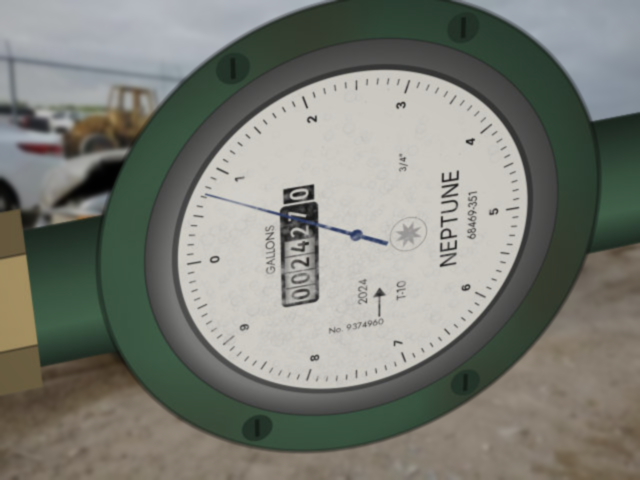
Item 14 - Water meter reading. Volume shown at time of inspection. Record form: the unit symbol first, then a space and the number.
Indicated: gal 24270.7
